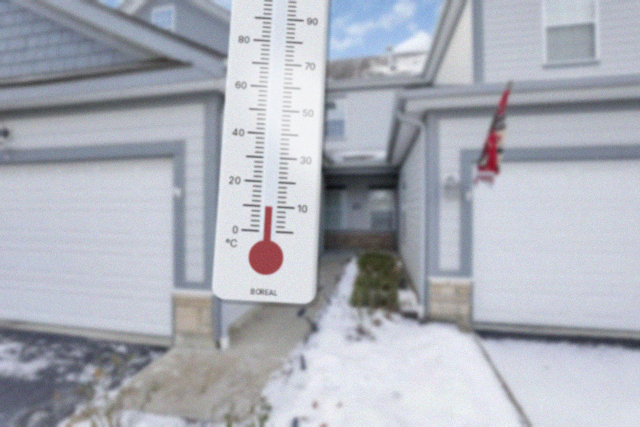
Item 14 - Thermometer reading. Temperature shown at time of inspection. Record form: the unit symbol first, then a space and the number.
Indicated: °C 10
